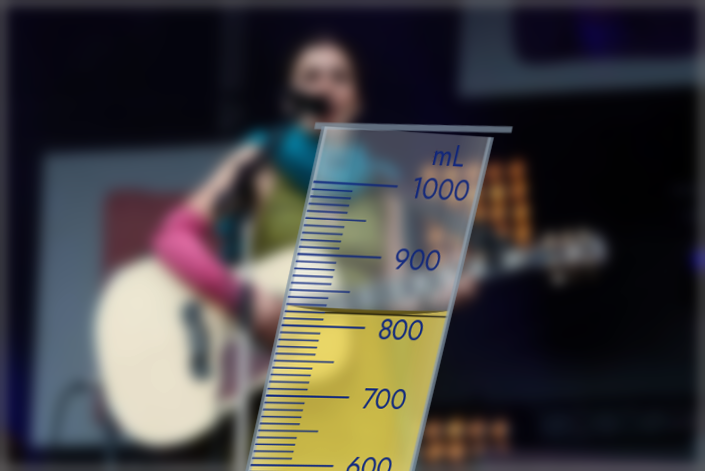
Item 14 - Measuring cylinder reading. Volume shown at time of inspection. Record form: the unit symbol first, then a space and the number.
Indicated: mL 820
